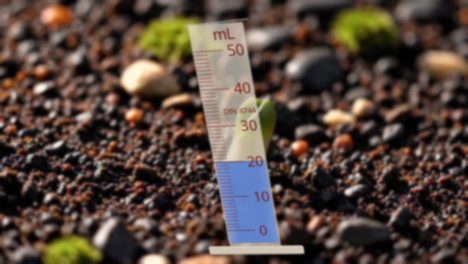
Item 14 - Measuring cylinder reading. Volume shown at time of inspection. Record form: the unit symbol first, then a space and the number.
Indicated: mL 20
